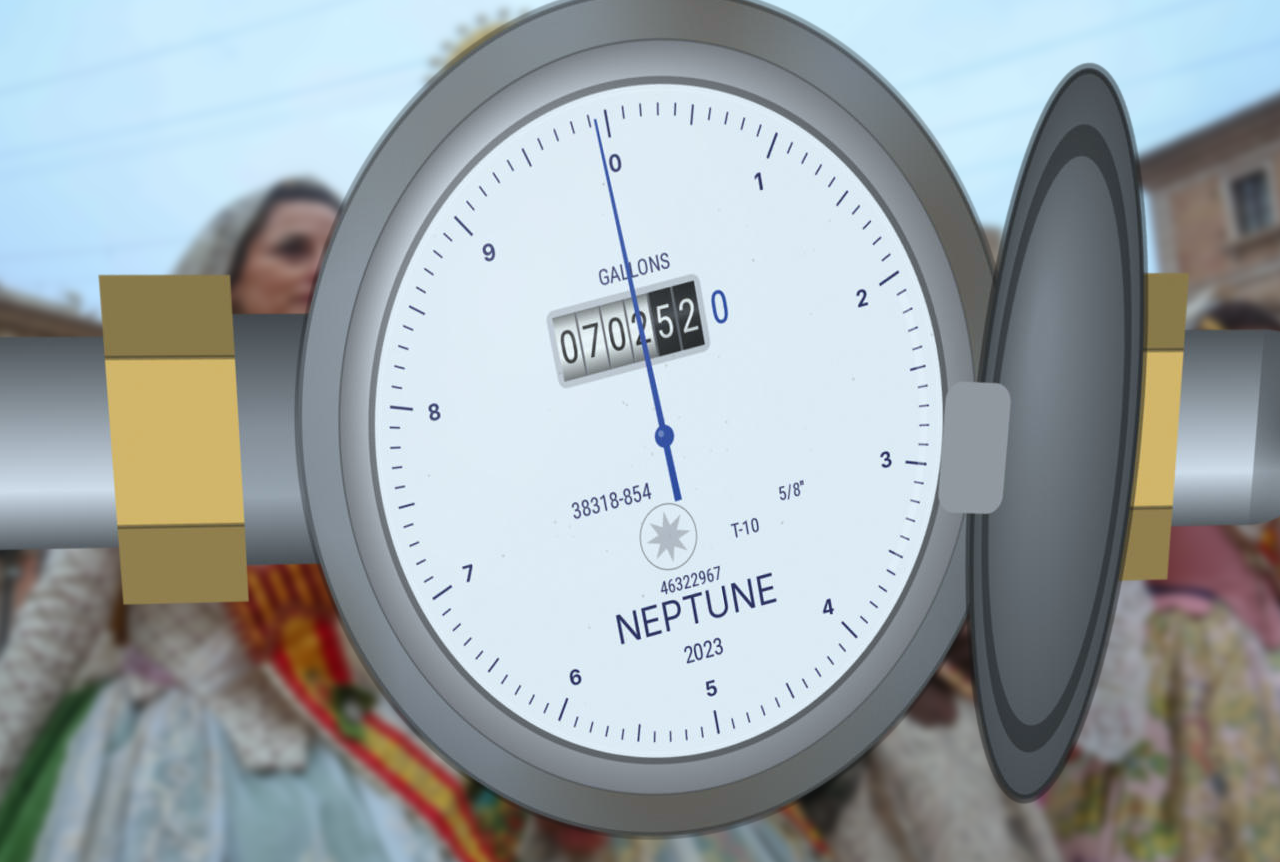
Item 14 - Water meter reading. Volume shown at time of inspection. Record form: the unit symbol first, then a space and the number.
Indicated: gal 702519.9
